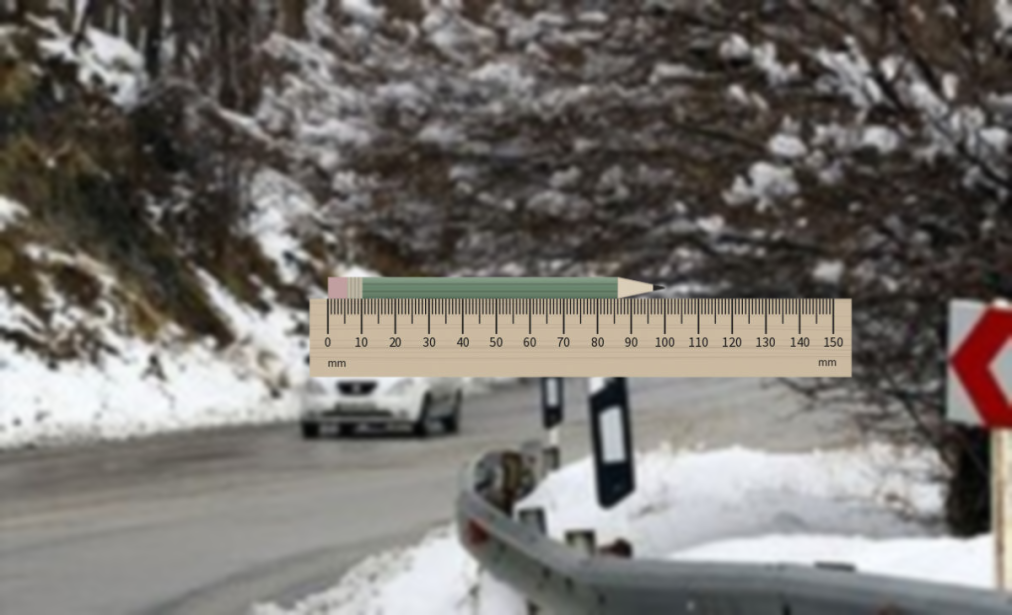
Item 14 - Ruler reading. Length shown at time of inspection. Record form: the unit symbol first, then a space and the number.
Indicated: mm 100
